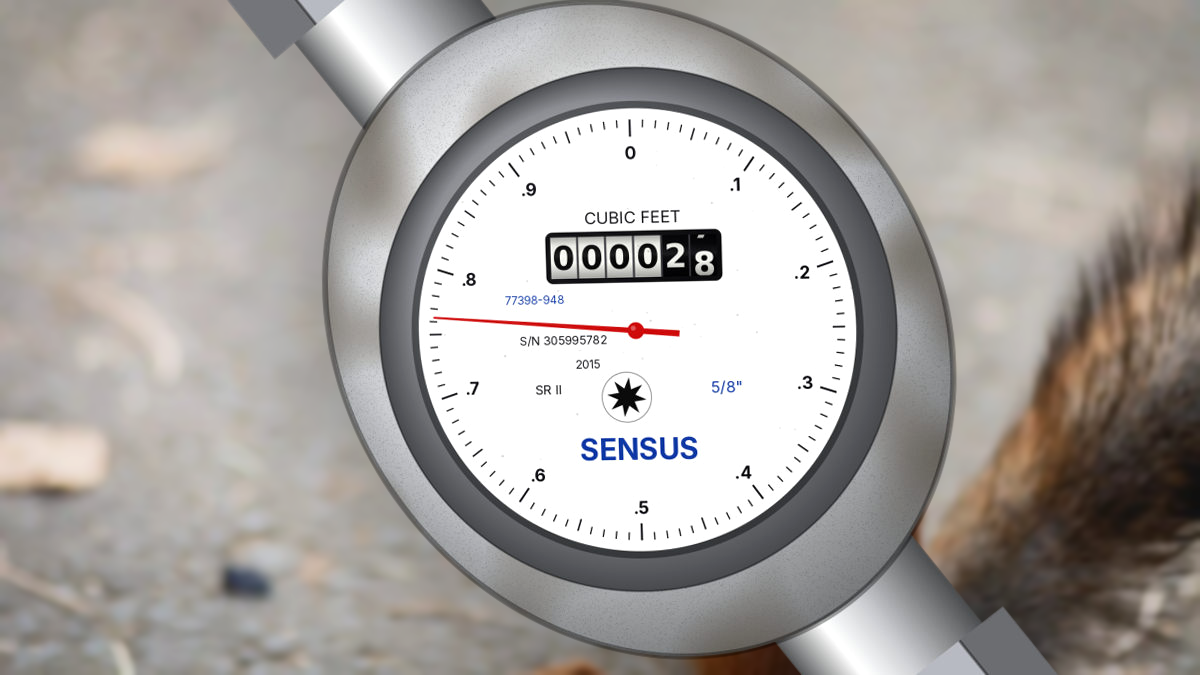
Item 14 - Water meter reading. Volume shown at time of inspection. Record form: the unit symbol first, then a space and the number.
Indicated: ft³ 27.76
